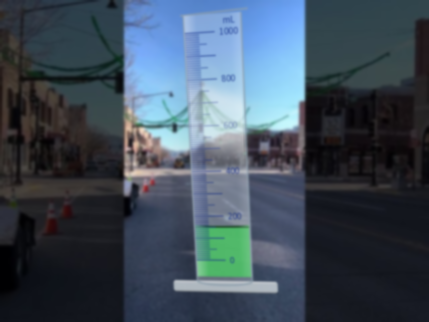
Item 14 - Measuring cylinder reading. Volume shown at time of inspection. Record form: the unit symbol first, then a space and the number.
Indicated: mL 150
